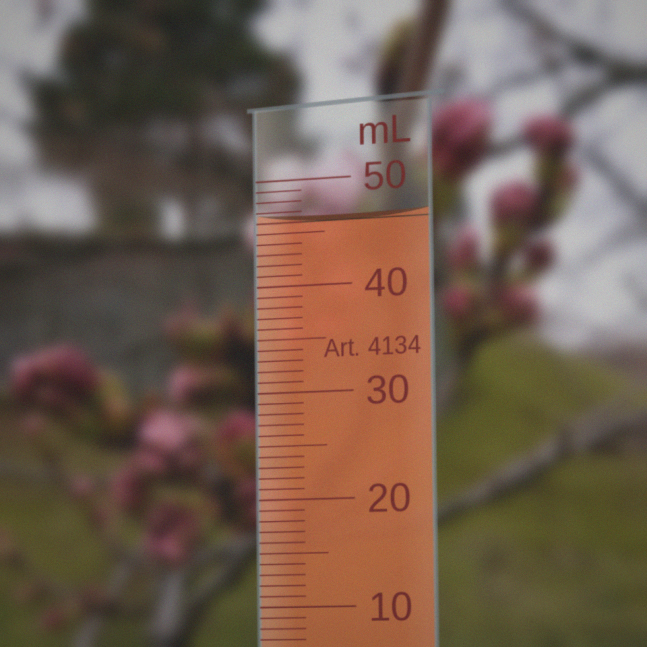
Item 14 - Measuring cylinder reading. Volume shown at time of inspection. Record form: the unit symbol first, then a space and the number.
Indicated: mL 46
